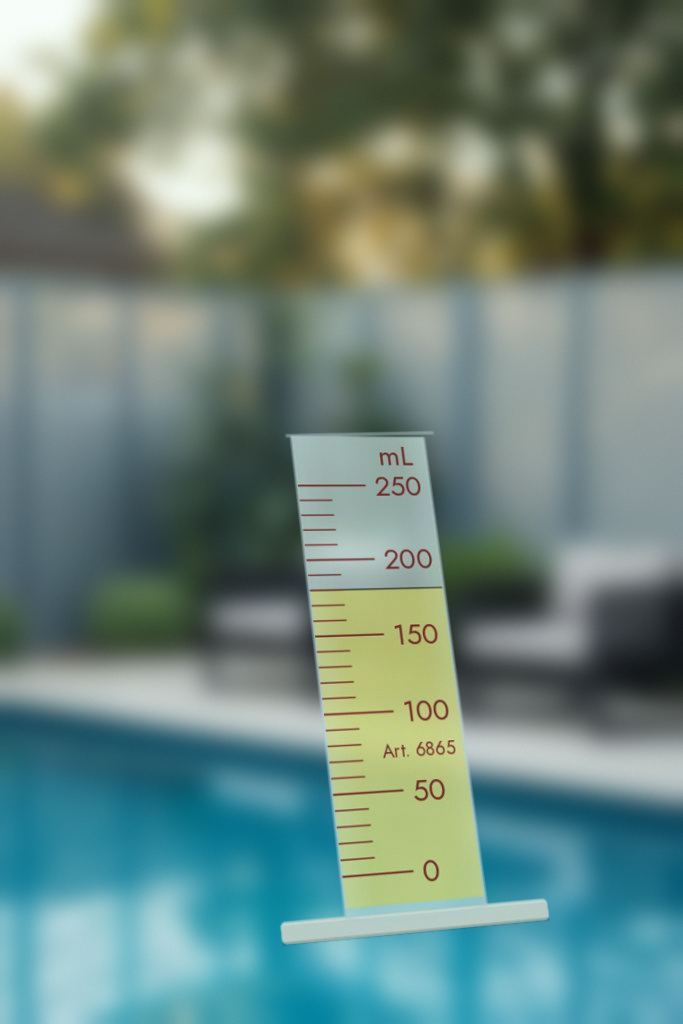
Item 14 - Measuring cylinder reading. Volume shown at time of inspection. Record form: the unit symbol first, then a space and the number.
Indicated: mL 180
